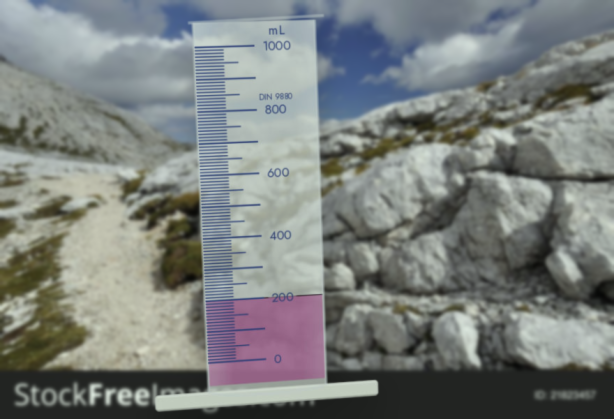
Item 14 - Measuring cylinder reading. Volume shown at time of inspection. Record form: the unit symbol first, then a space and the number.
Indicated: mL 200
